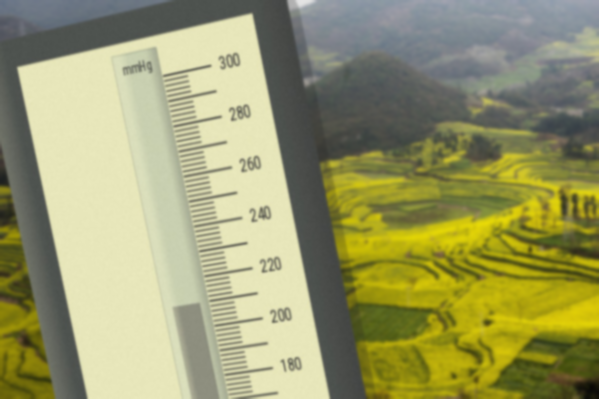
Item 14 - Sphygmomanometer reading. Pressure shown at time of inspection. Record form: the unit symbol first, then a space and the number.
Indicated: mmHg 210
